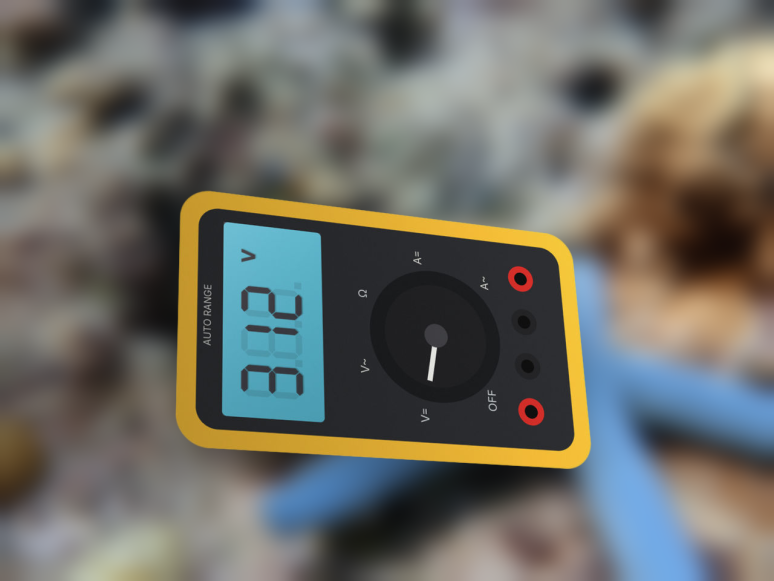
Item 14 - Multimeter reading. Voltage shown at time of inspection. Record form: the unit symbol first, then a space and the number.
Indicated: V 312
